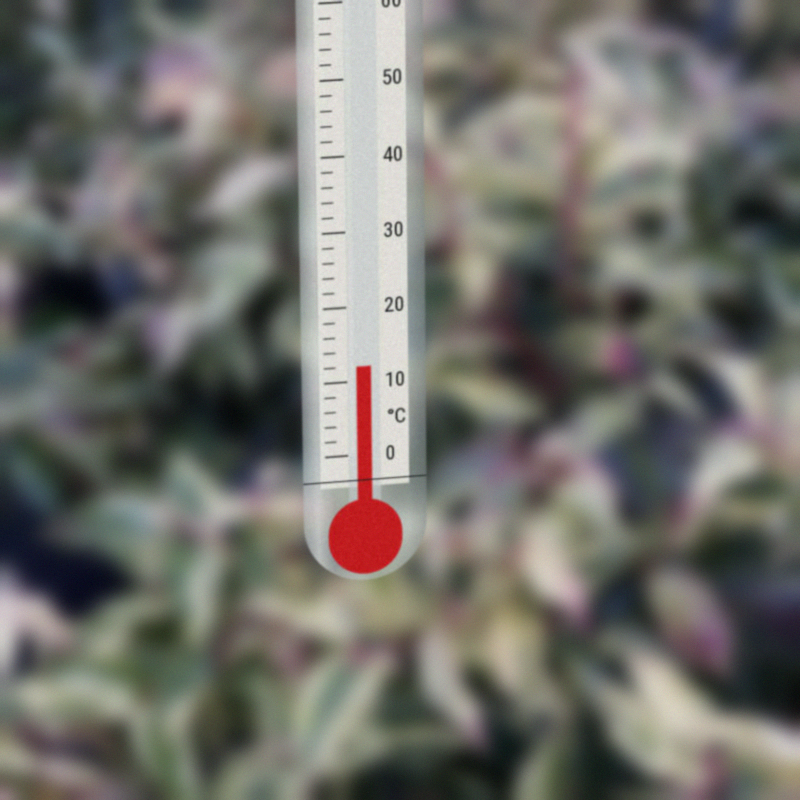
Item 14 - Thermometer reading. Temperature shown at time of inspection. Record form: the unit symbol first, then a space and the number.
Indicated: °C 12
